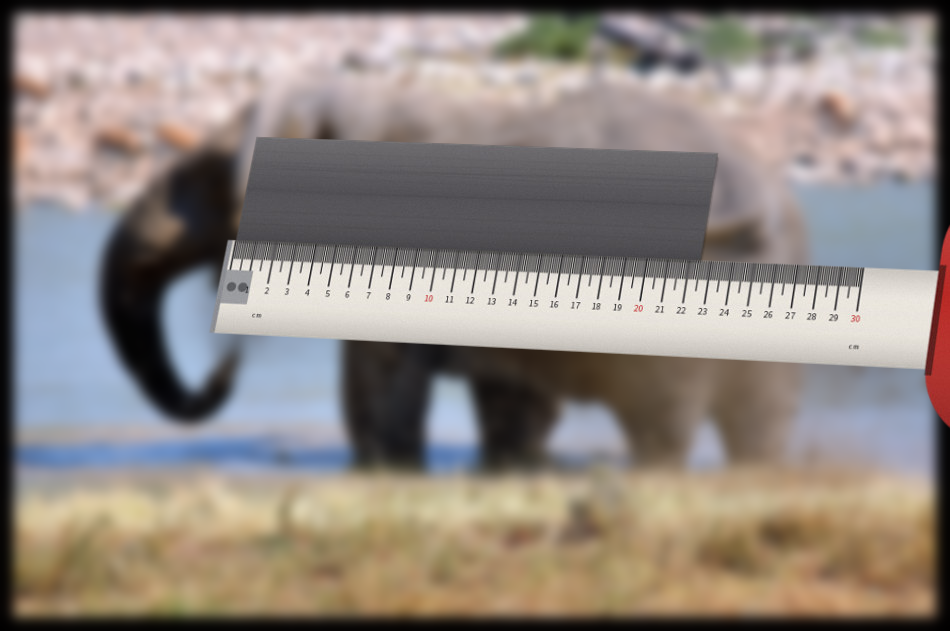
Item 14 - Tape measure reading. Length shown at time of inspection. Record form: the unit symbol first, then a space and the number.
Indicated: cm 22.5
